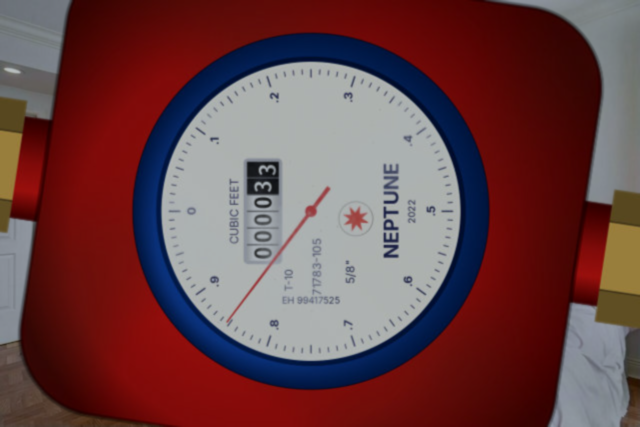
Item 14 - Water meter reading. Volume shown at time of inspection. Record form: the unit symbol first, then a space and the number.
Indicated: ft³ 32.85
